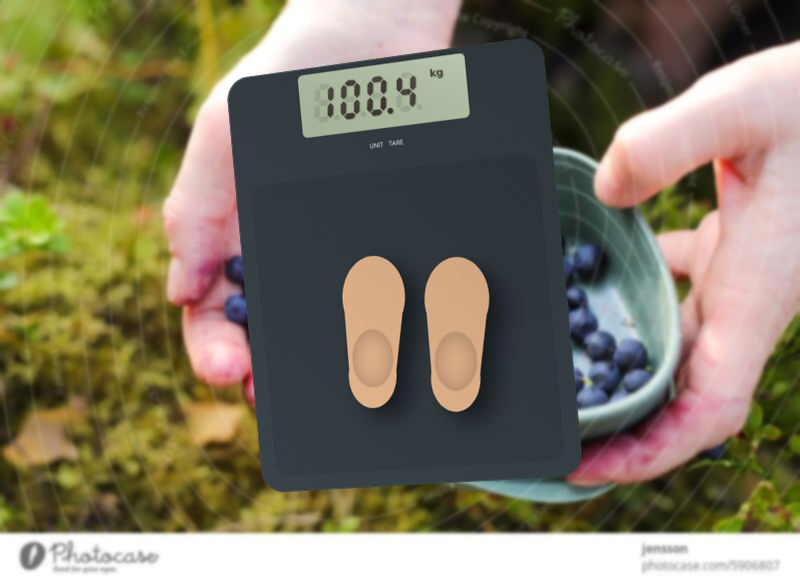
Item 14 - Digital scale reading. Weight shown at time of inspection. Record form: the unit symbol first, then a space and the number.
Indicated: kg 100.4
